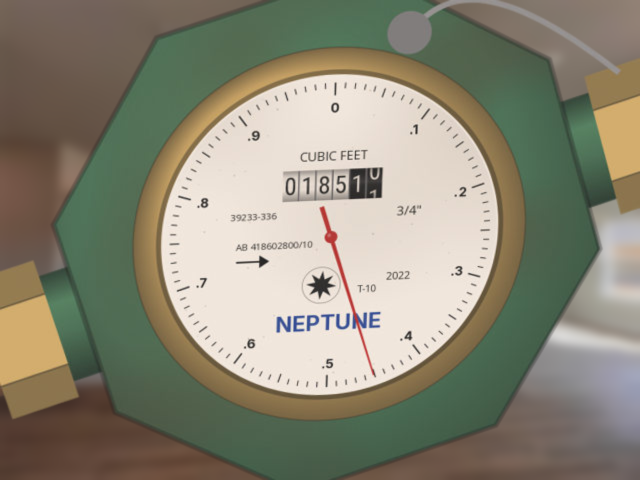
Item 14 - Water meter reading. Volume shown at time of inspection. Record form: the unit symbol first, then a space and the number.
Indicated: ft³ 18510.45
